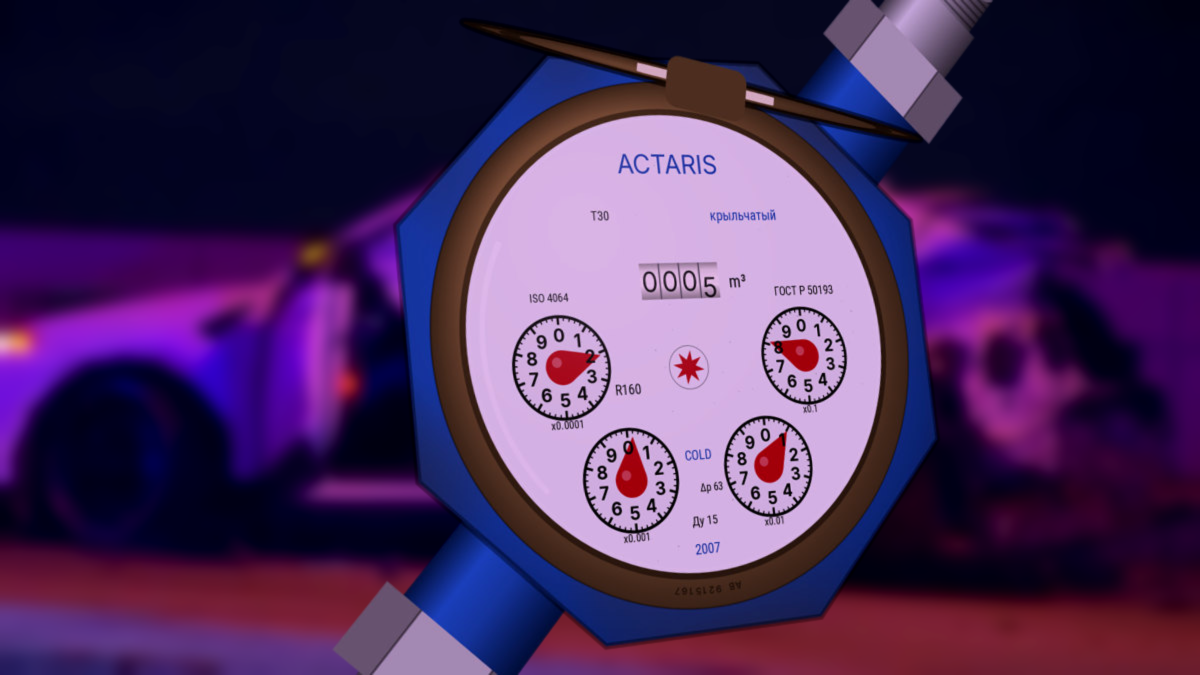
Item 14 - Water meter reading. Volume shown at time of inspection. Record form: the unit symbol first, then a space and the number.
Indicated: m³ 4.8102
